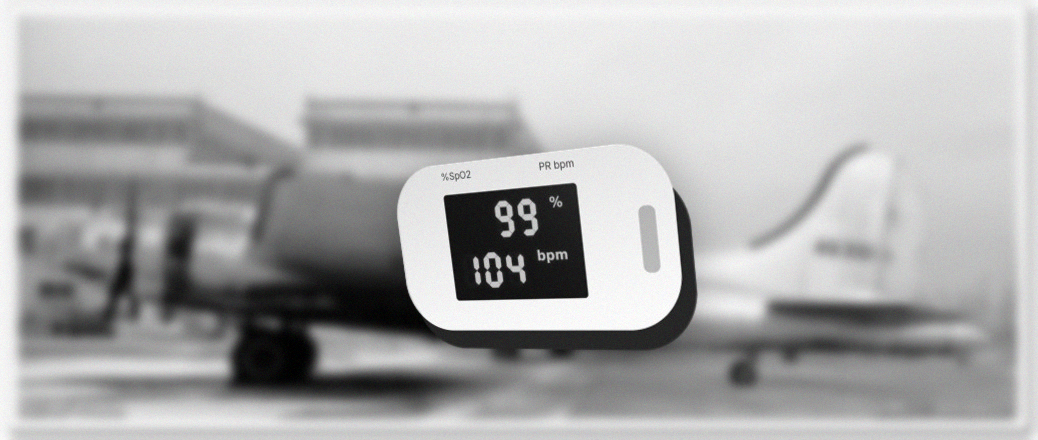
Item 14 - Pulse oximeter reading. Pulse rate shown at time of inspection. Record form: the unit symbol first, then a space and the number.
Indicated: bpm 104
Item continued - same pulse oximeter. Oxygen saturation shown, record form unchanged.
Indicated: % 99
